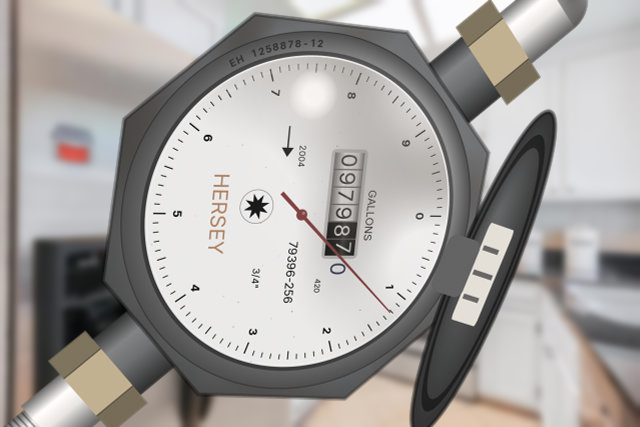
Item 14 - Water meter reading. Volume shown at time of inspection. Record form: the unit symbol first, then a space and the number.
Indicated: gal 979871.2
